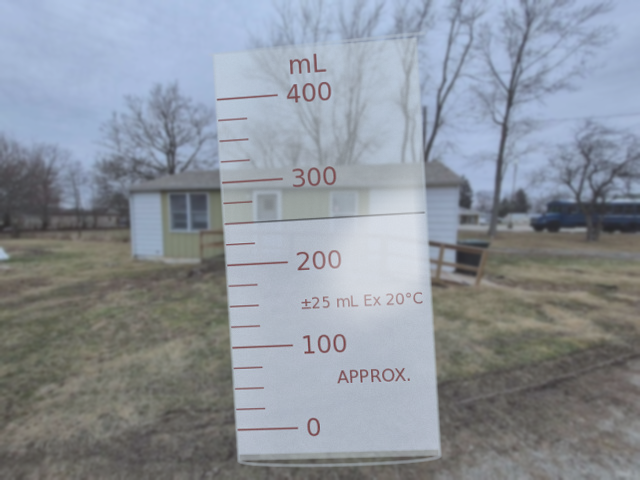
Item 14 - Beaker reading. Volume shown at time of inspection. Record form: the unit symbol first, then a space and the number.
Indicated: mL 250
